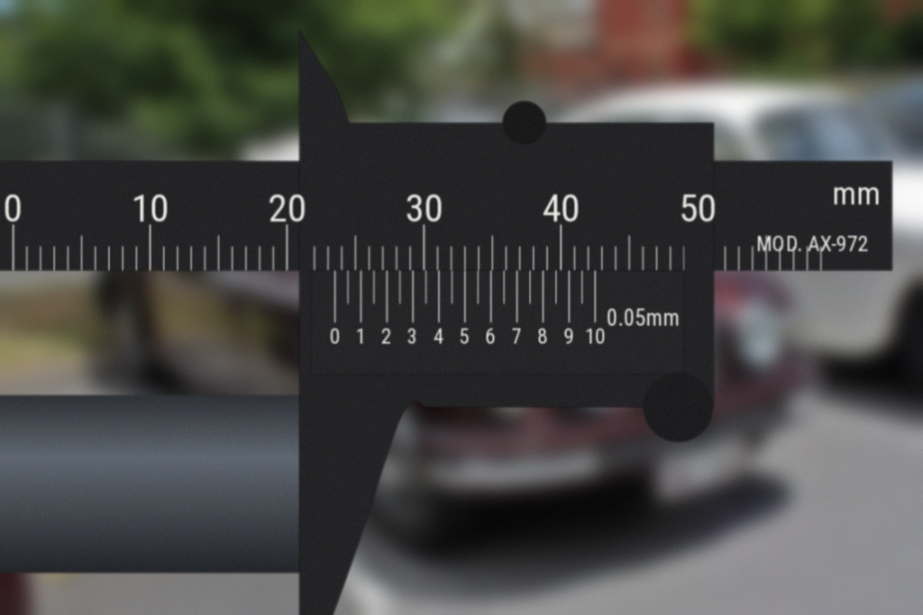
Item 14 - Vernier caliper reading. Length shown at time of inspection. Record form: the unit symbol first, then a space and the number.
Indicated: mm 23.5
